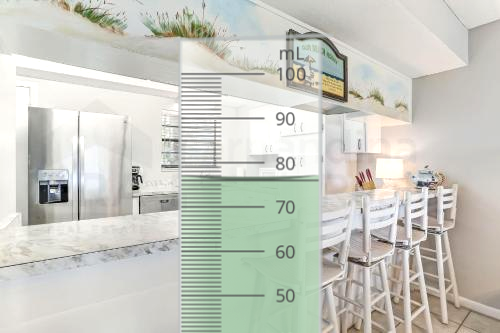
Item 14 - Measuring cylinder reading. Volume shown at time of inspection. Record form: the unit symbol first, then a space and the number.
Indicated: mL 76
